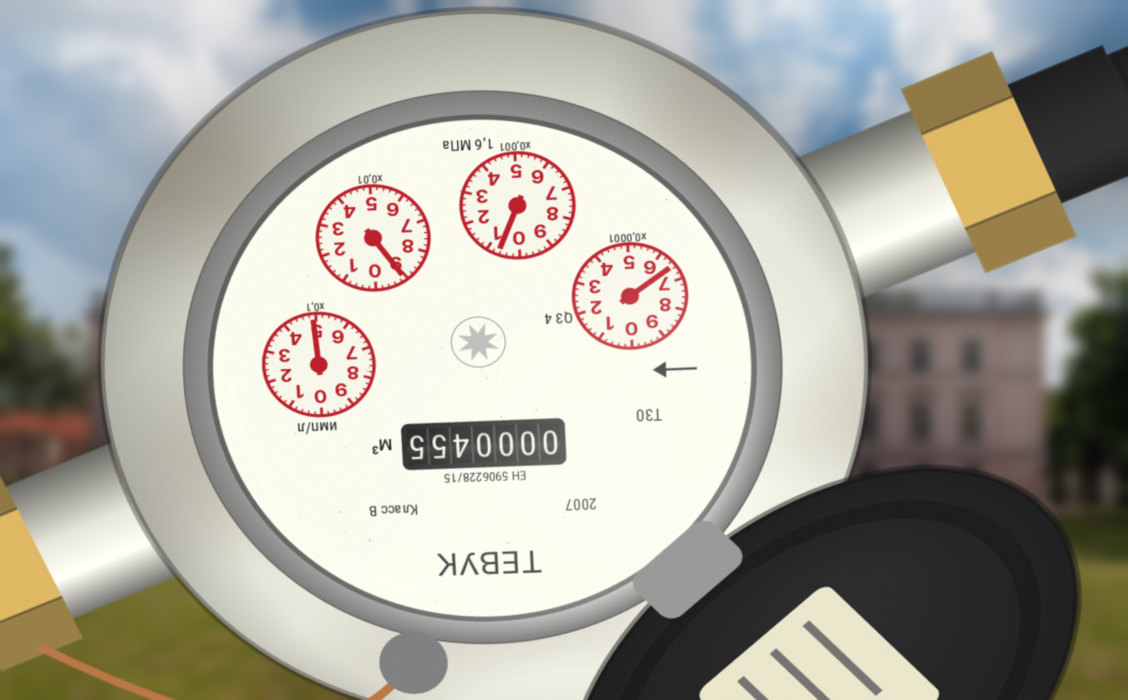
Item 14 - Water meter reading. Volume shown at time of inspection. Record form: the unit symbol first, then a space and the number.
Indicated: m³ 455.4906
